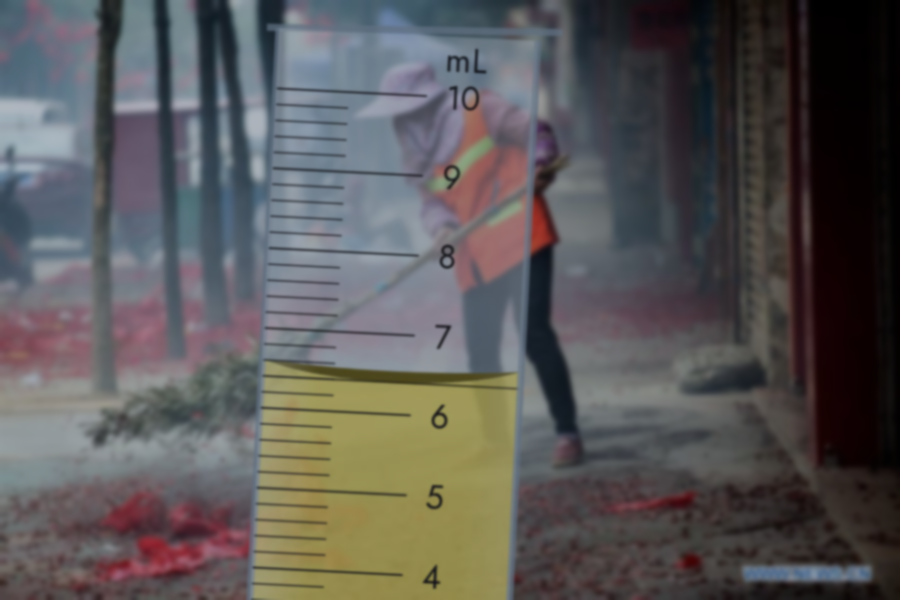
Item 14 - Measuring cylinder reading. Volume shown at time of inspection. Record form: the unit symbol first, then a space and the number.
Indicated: mL 6.4
